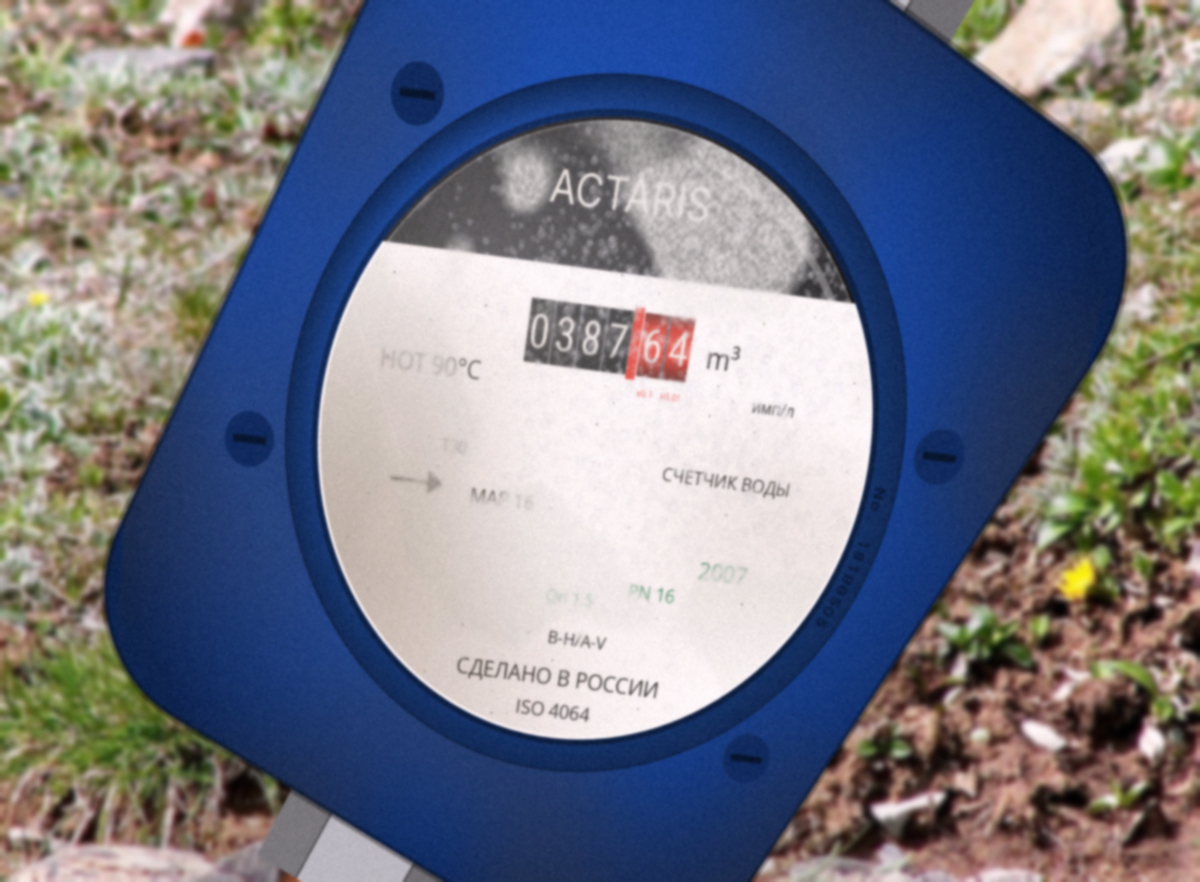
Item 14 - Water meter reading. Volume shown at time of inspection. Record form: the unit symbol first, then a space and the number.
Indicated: m³ 387.64
